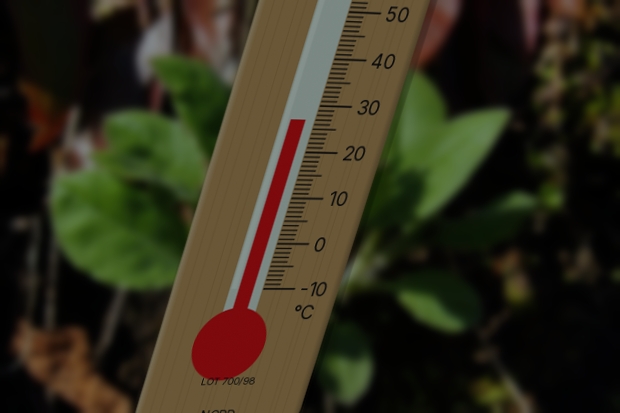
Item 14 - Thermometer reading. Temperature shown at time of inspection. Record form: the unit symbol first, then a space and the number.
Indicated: °C 27
